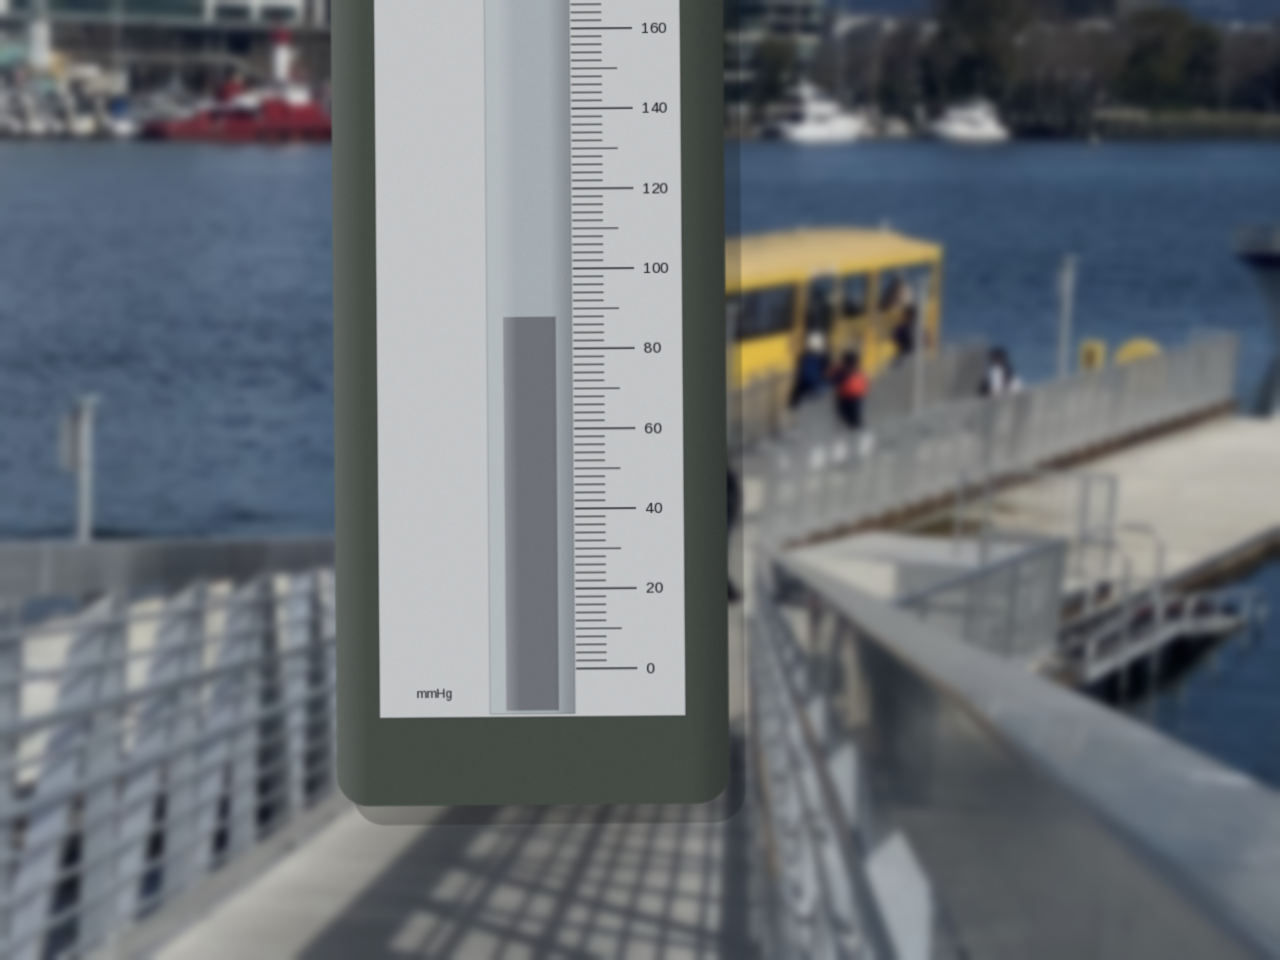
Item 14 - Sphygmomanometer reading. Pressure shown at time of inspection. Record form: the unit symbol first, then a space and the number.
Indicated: mmHg 88
